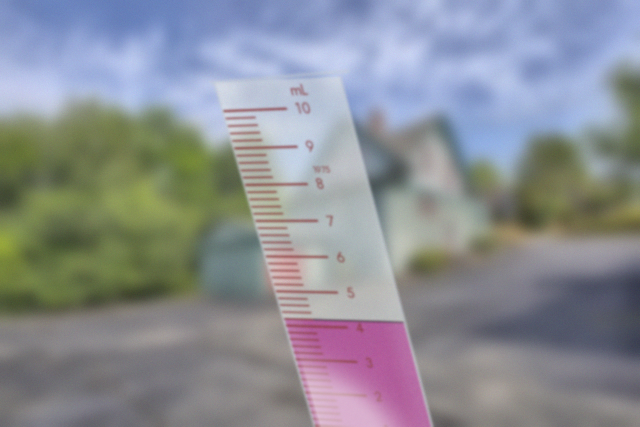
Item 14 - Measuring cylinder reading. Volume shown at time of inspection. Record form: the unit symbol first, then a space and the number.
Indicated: mL 4.2
